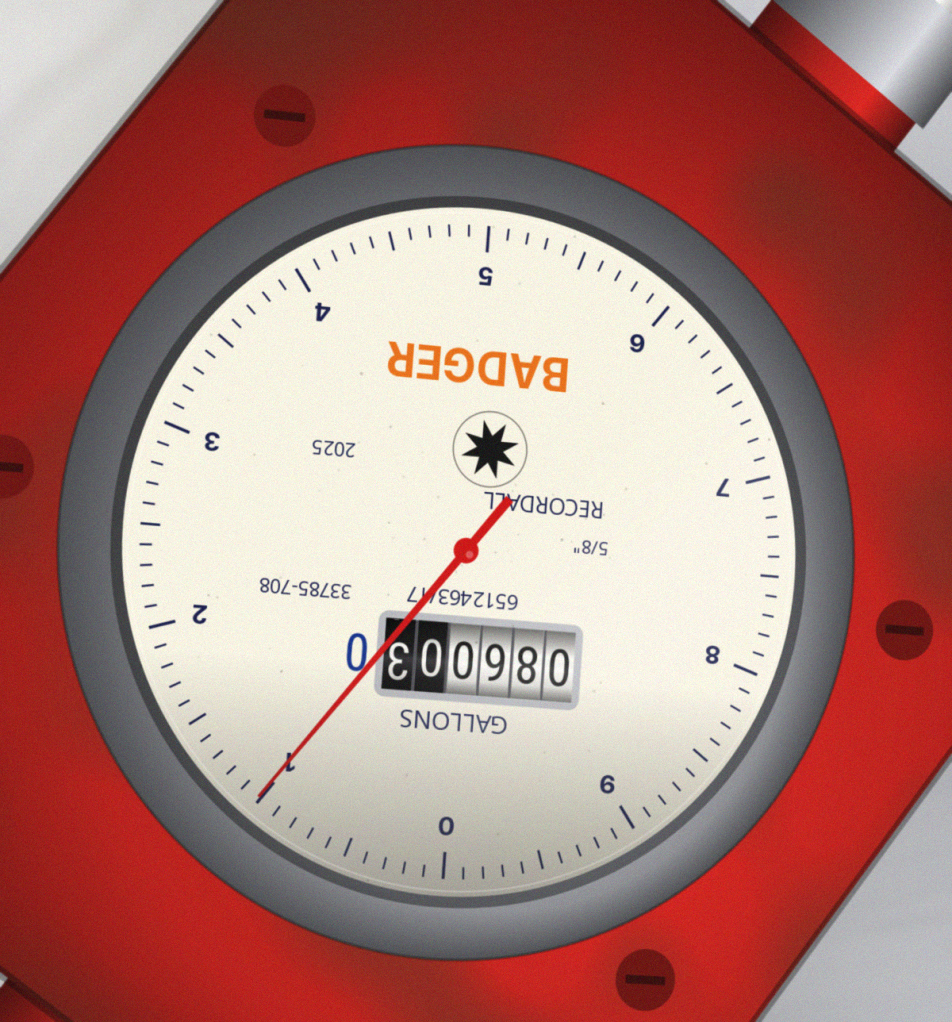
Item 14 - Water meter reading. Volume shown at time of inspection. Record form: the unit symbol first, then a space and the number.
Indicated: gal 860031.0
